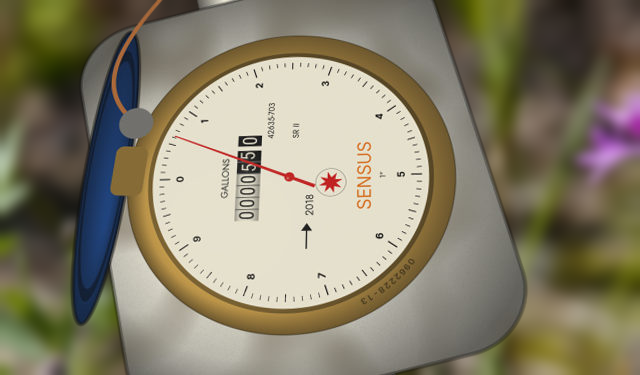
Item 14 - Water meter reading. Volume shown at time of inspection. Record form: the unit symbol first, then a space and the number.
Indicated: gal 550.6
